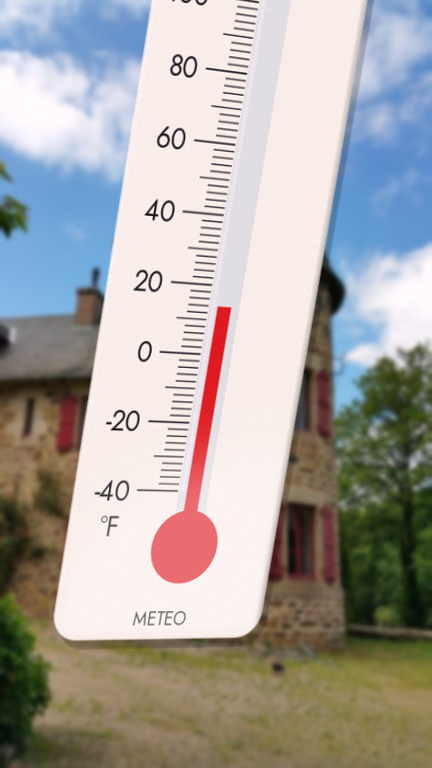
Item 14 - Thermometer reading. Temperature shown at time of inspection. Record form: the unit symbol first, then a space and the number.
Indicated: °F 14
